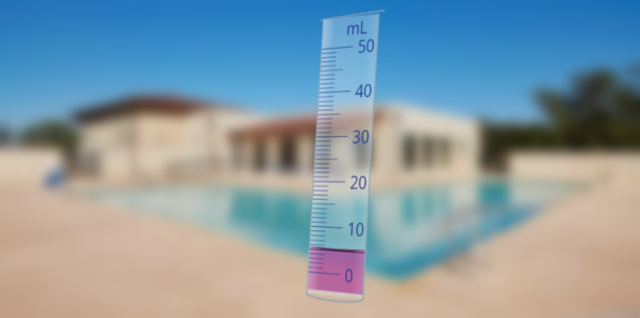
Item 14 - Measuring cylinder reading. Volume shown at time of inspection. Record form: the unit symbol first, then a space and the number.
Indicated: mL 5
